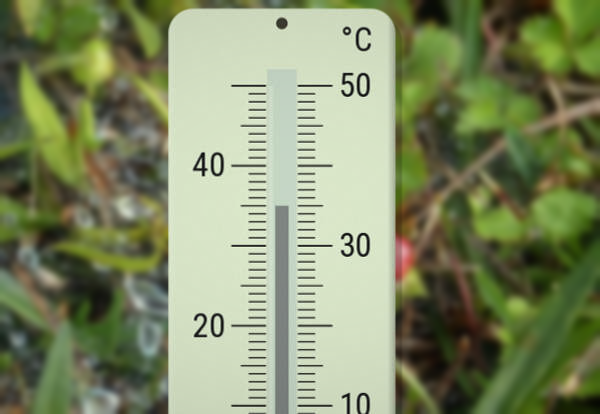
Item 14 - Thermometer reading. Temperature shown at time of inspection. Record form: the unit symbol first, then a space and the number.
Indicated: °C 35
